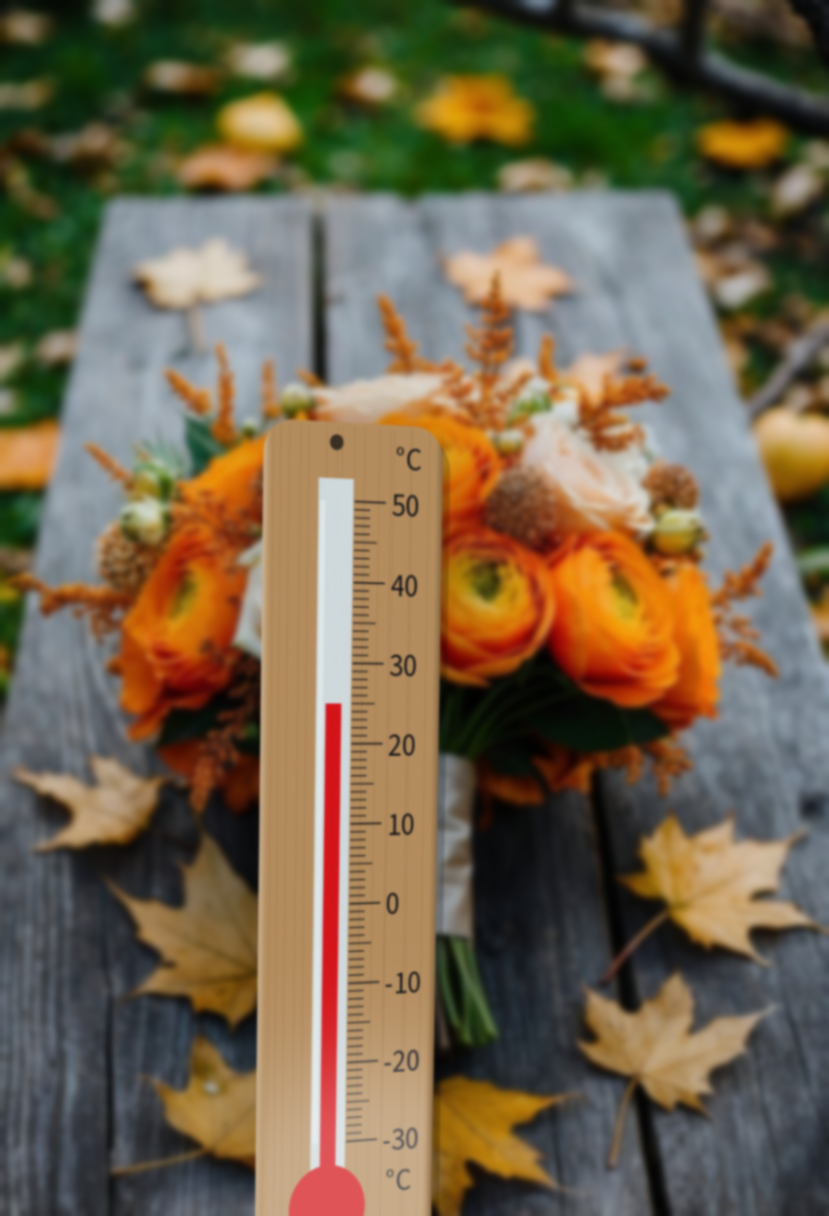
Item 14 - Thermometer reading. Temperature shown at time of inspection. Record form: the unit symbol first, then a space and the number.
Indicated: °C 25
